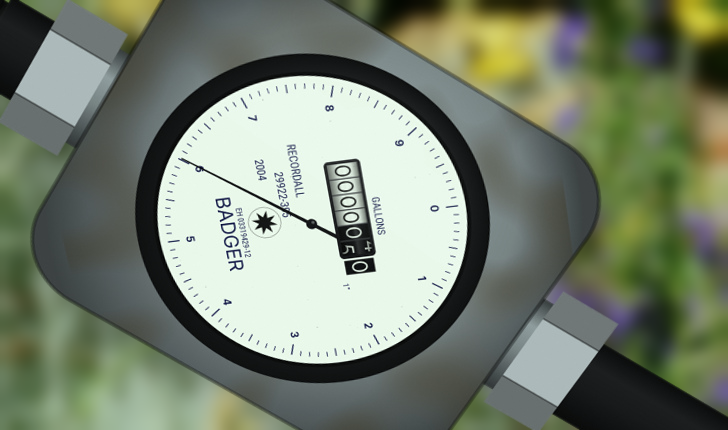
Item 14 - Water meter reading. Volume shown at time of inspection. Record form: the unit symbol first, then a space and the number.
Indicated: gal 46.0
